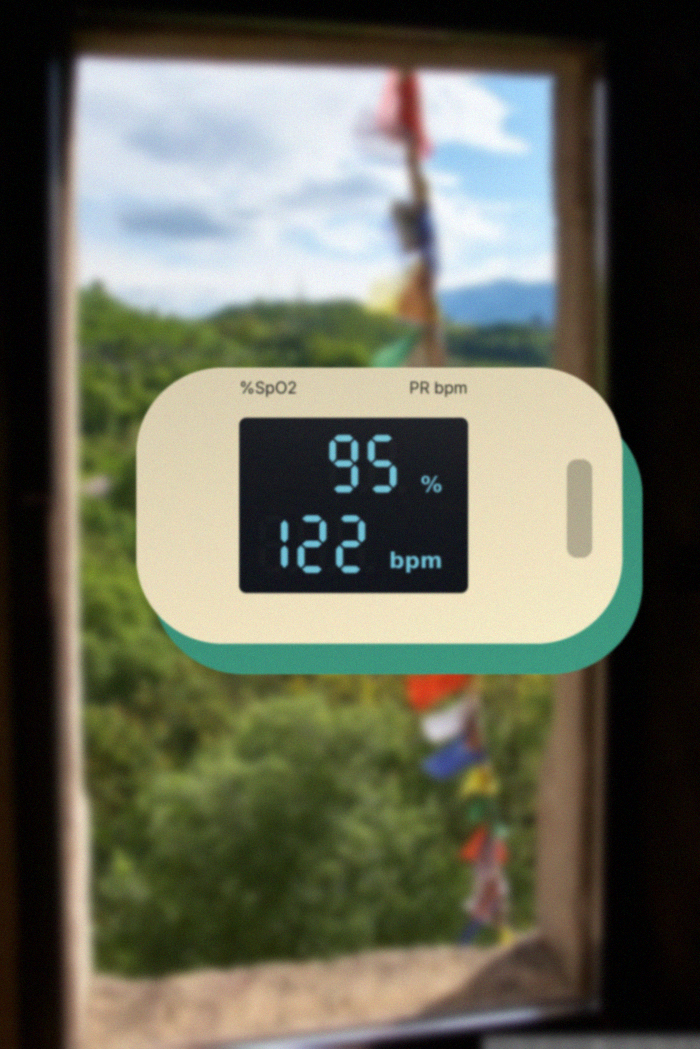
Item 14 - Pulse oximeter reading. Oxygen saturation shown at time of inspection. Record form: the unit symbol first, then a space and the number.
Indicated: % 95
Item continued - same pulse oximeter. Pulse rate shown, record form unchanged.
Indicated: bpm 122
